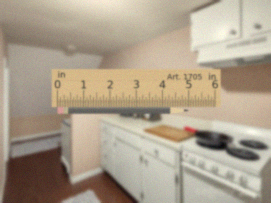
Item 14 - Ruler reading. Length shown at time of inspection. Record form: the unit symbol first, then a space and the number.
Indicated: in 5
